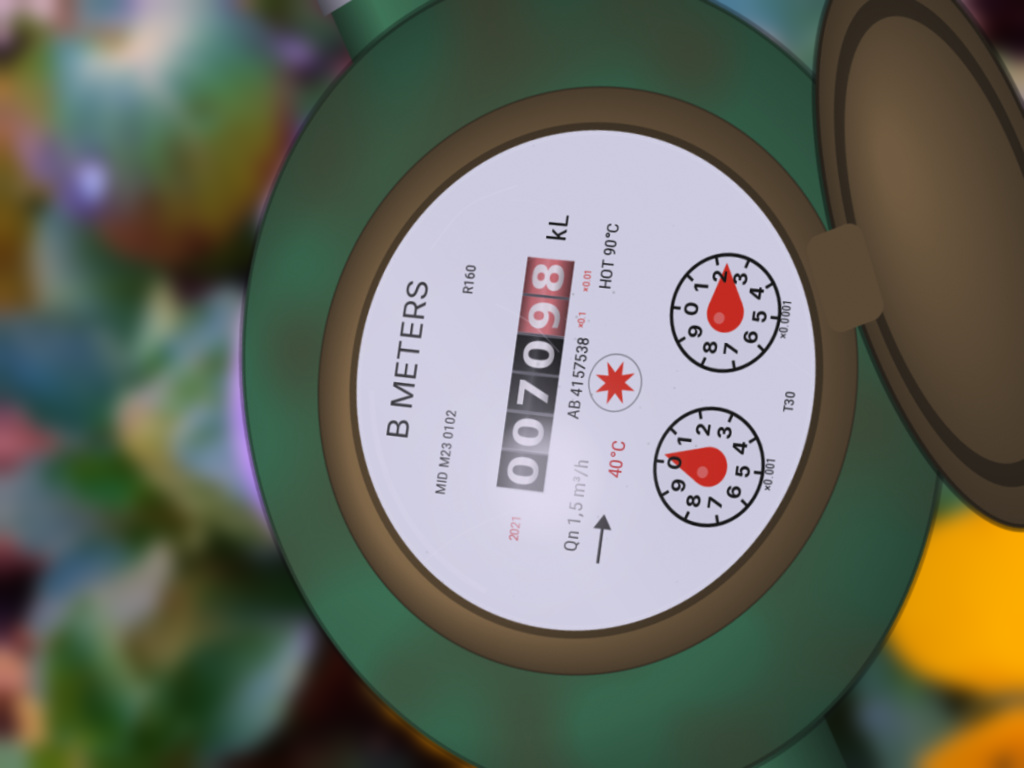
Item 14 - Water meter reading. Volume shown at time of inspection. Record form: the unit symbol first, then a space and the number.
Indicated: kL 70.9802
